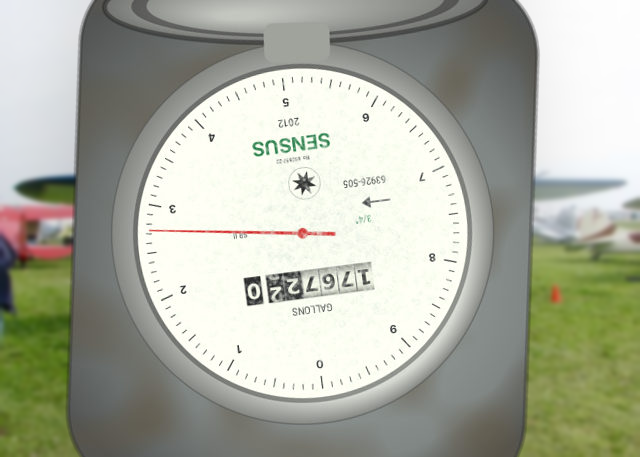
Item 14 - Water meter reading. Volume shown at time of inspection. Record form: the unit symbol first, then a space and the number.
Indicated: gal 1767222.7
